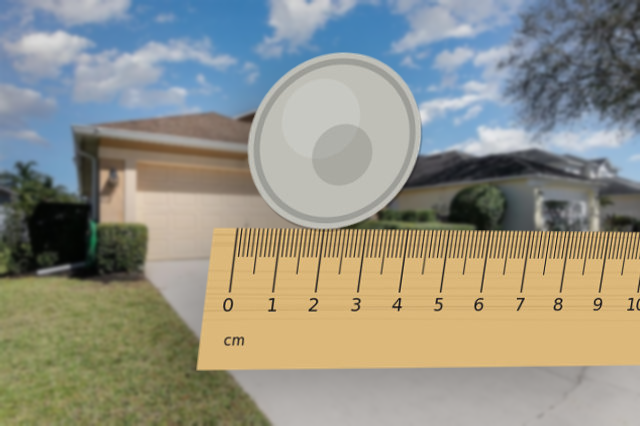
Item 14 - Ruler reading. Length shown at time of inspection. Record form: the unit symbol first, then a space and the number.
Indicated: cm 4
